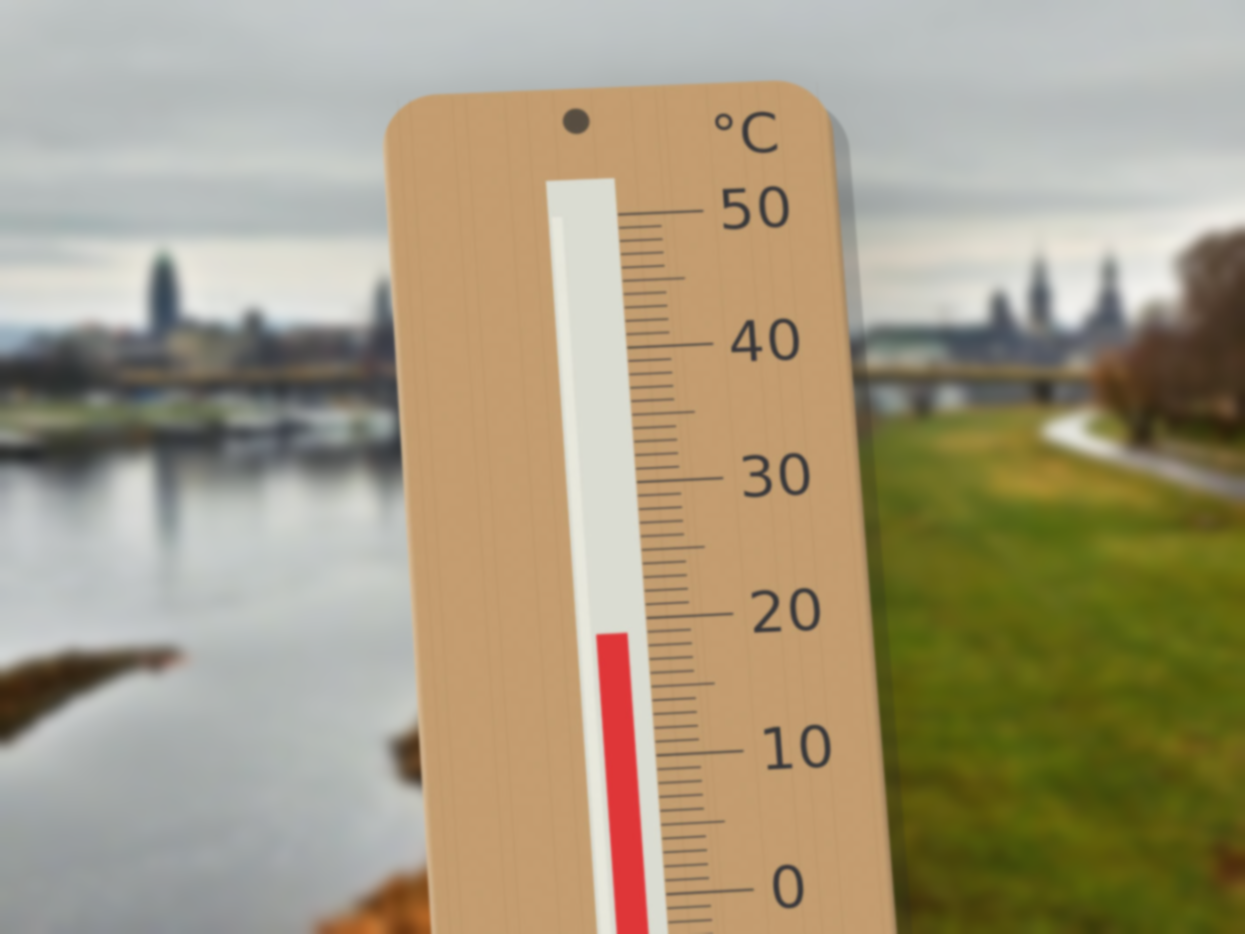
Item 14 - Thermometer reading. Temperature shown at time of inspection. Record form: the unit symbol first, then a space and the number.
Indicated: °C 19
